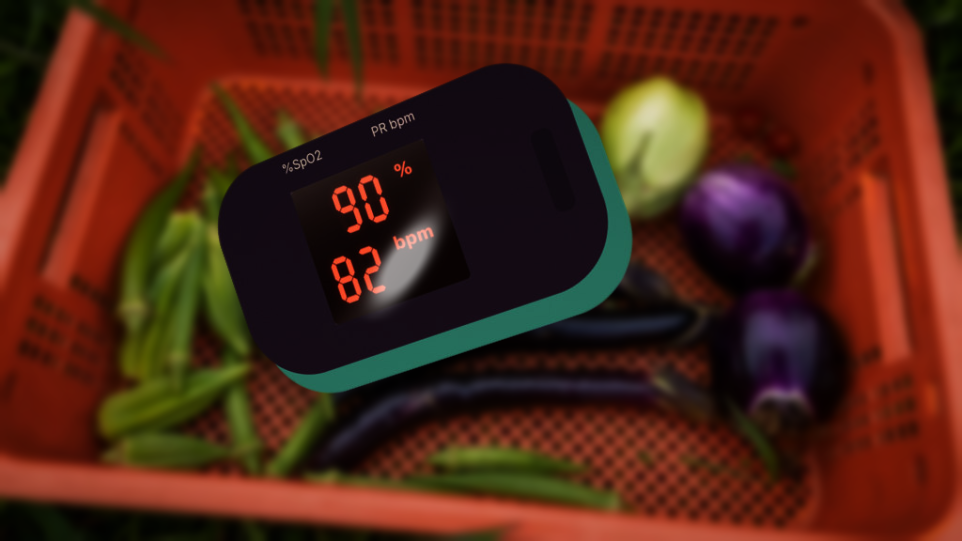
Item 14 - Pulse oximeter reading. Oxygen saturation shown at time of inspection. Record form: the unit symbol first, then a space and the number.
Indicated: % 90
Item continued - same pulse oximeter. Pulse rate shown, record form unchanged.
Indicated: bpm 82
